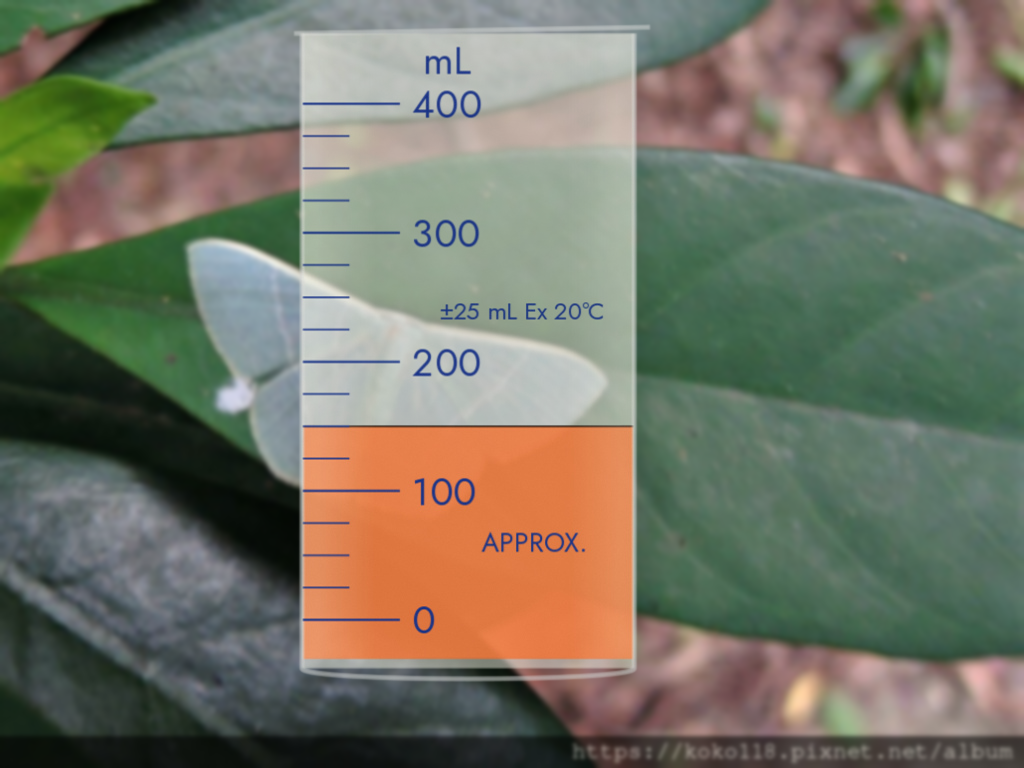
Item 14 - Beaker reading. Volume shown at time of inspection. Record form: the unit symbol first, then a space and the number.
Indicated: mL 150
